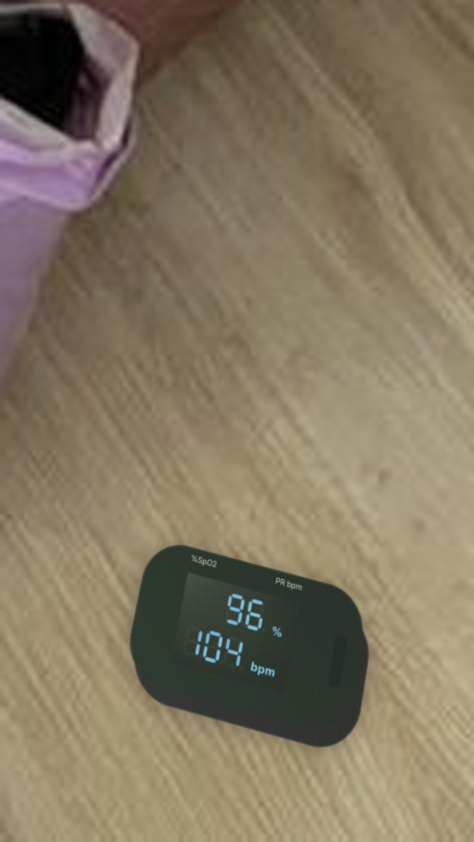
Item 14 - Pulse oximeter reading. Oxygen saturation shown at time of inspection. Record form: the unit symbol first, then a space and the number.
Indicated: % 96
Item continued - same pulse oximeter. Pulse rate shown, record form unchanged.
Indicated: bpm 104
